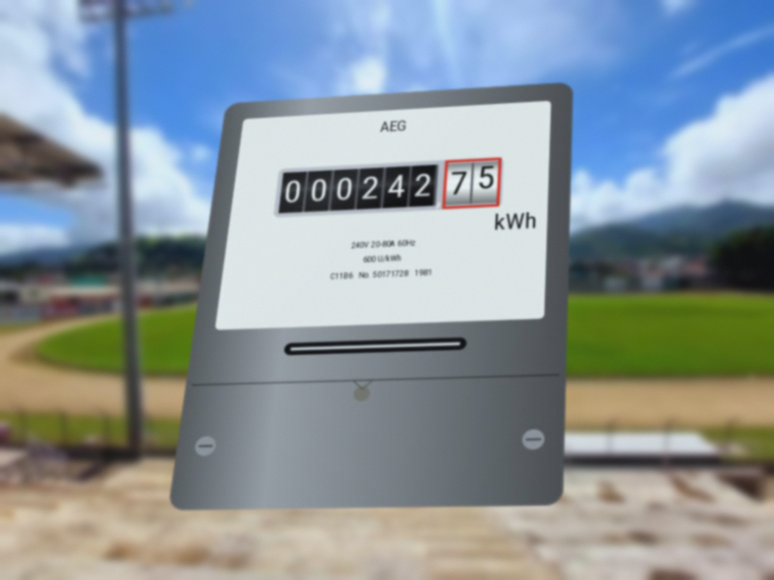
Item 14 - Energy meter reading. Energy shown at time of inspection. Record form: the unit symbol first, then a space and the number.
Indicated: kWh 242.75
